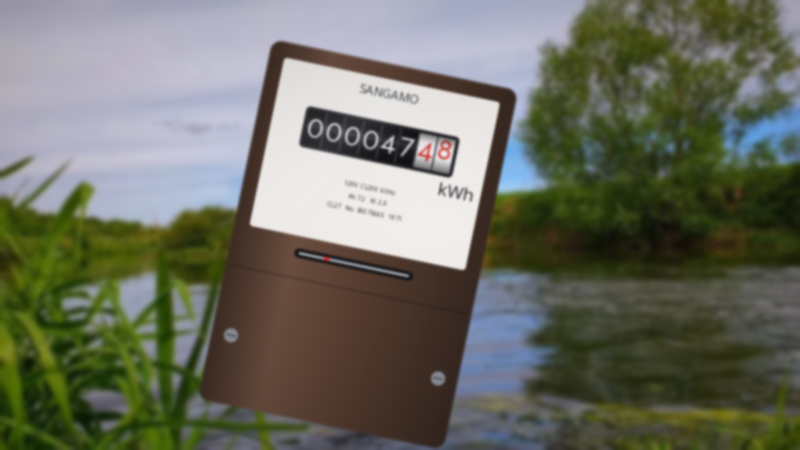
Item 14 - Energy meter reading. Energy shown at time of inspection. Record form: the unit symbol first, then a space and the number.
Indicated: kWh 47.48
